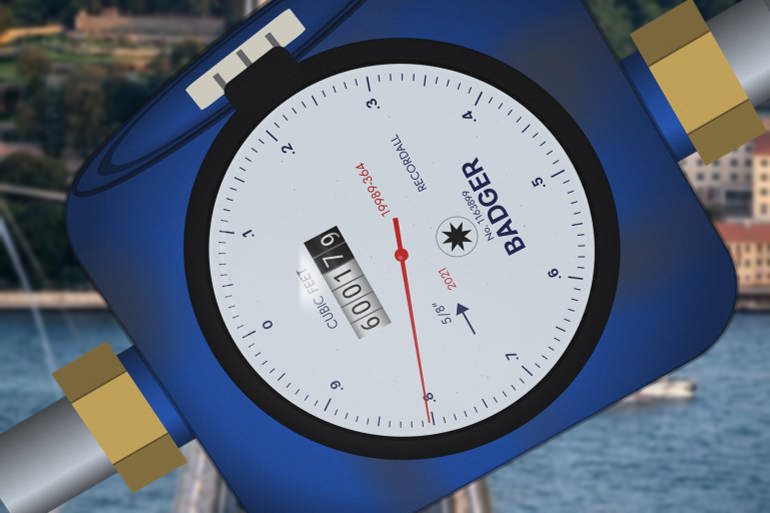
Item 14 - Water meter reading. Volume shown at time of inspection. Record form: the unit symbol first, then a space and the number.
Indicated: ft³ 600178.80
